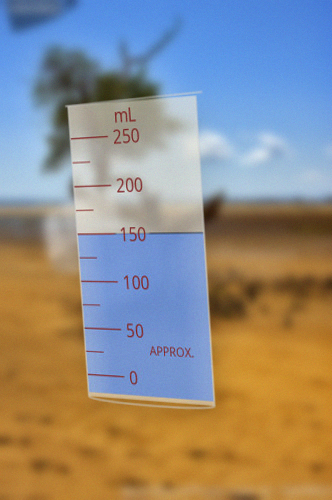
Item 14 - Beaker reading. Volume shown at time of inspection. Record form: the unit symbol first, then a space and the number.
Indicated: mL 150
